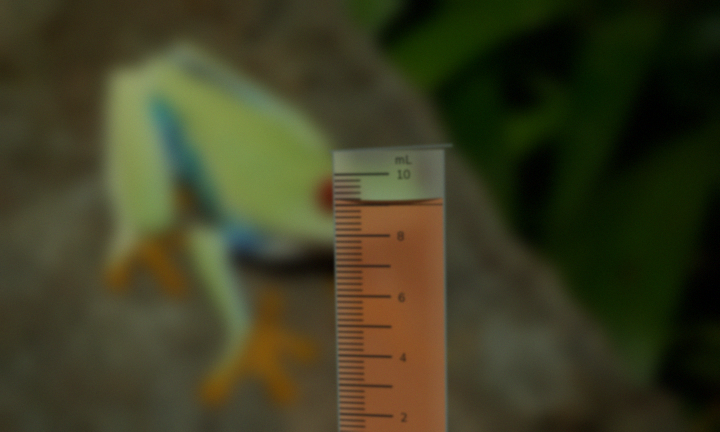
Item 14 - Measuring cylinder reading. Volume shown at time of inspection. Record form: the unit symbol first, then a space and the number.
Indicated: mL 9
